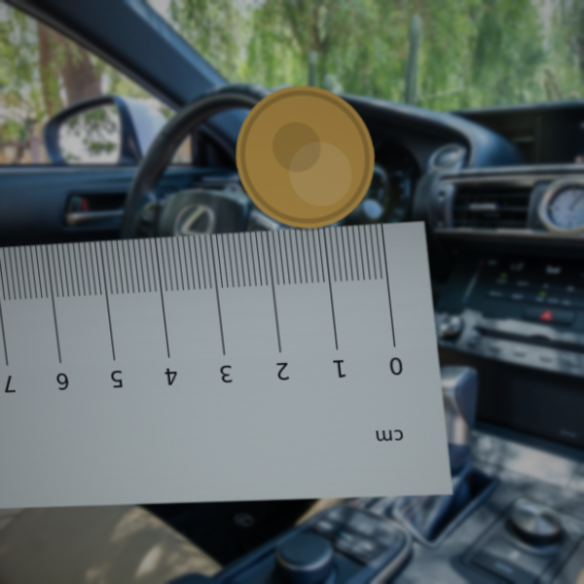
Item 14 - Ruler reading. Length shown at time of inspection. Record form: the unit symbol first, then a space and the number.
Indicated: cm 2.4
